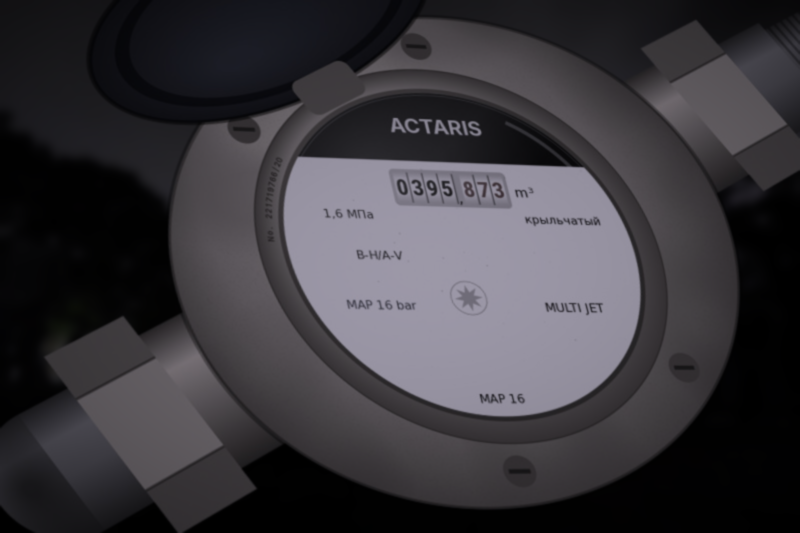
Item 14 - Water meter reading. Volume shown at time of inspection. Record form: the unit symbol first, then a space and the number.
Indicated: m³ 395.873
